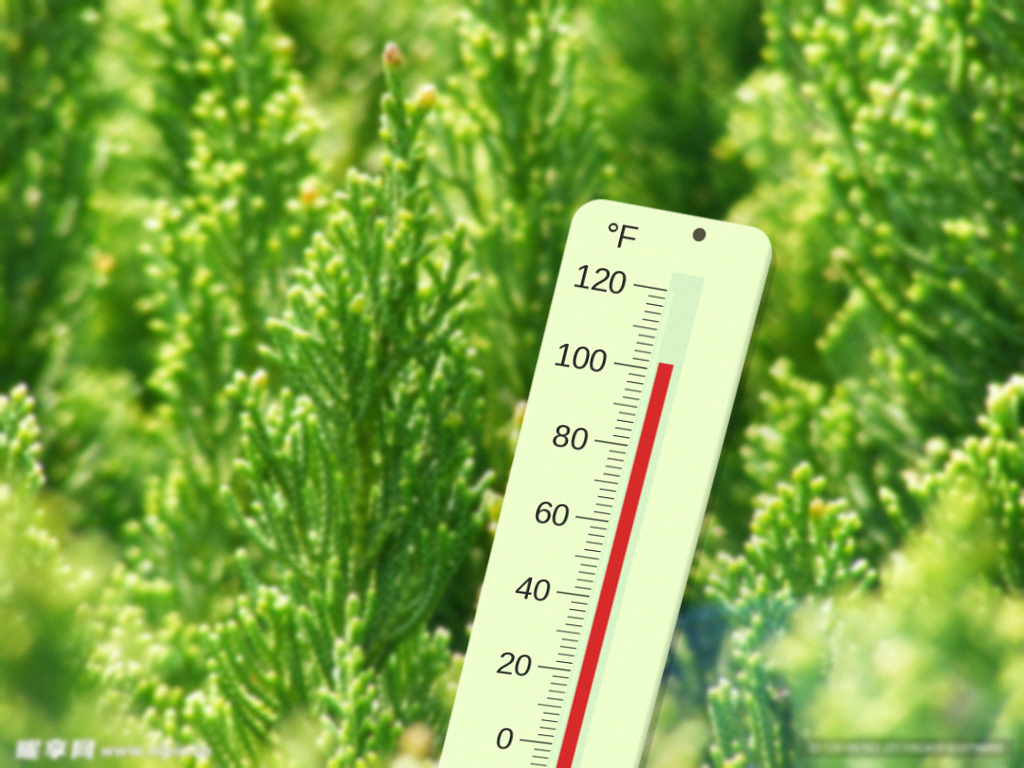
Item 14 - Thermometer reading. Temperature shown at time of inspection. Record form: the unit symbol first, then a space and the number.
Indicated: °F 102
